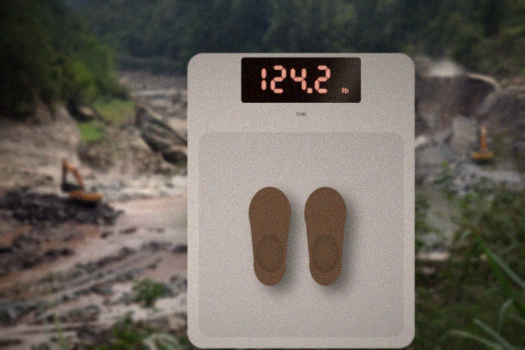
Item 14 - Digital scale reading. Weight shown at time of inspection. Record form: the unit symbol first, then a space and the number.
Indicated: lb 124.2
